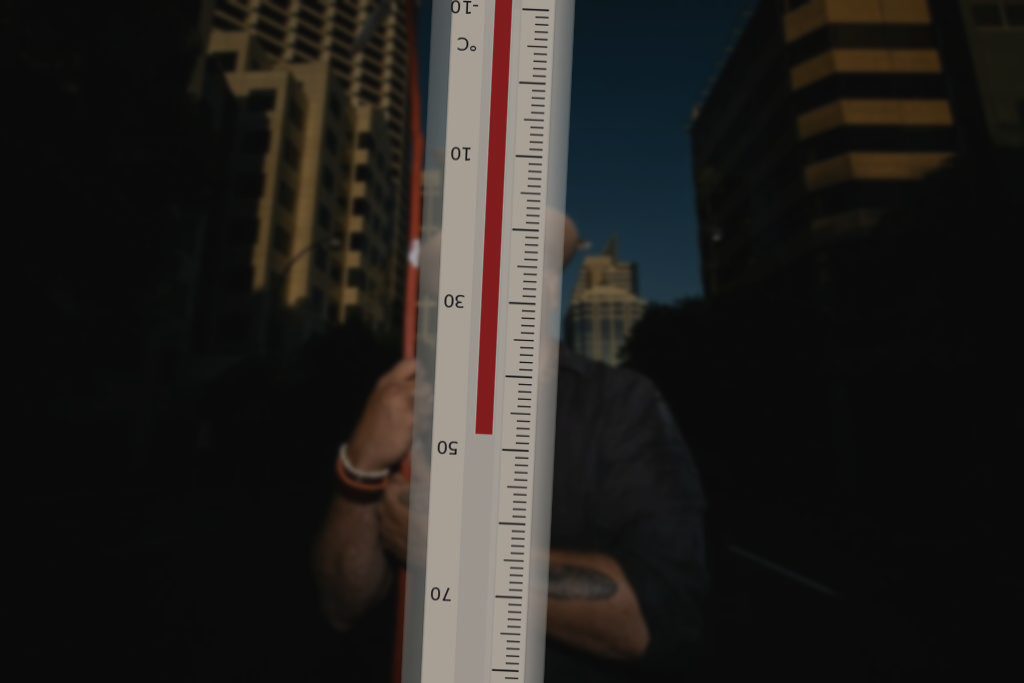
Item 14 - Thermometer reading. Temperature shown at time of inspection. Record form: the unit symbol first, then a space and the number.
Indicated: °C 48
